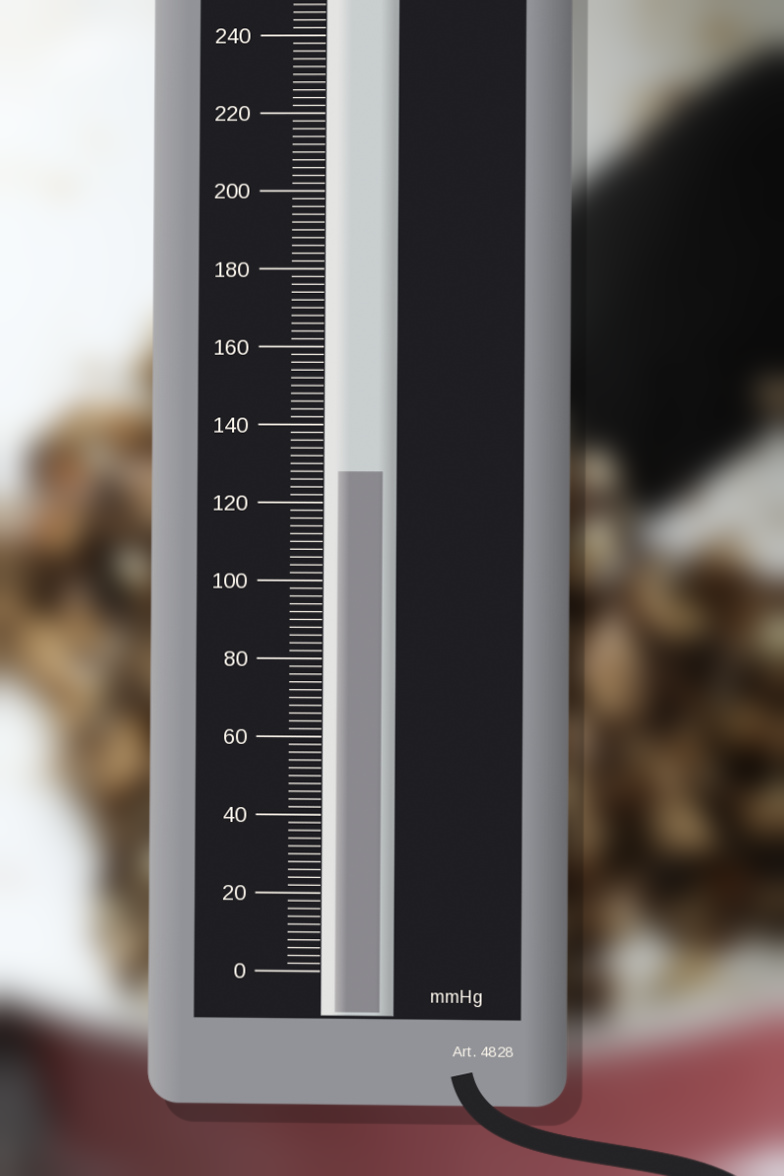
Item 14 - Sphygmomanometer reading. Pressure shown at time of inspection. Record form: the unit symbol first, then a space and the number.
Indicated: mmHg 128
